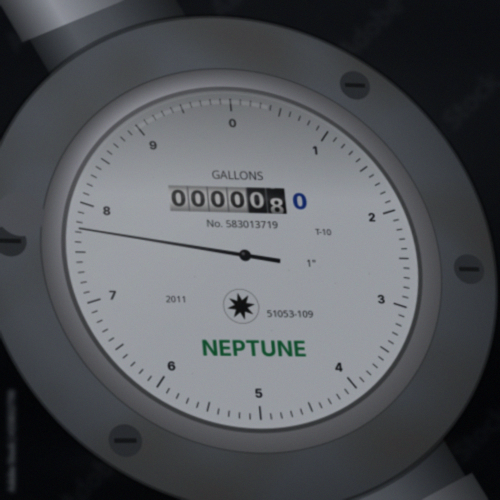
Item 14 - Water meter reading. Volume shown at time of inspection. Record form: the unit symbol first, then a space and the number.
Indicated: gal 77.7
